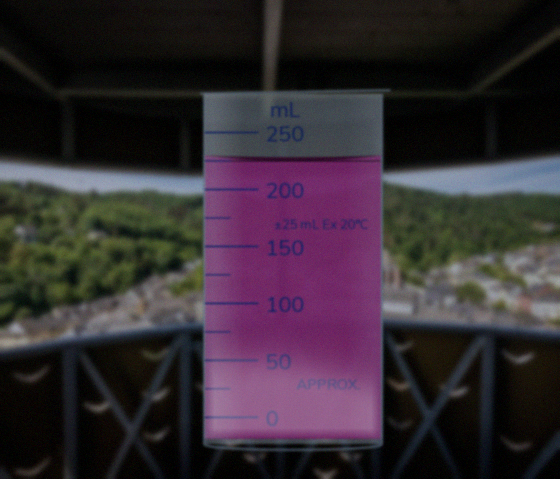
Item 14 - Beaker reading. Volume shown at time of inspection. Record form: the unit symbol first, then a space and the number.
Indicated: mL 225
